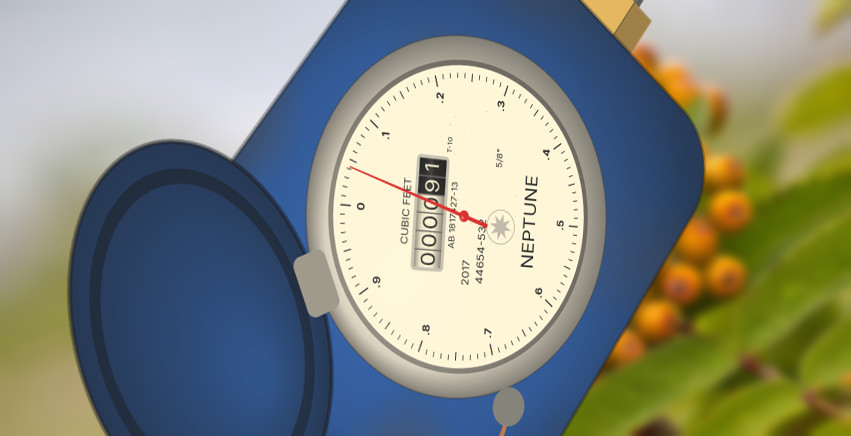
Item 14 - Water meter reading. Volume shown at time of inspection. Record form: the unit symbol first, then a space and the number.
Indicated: ft³ 91.04
